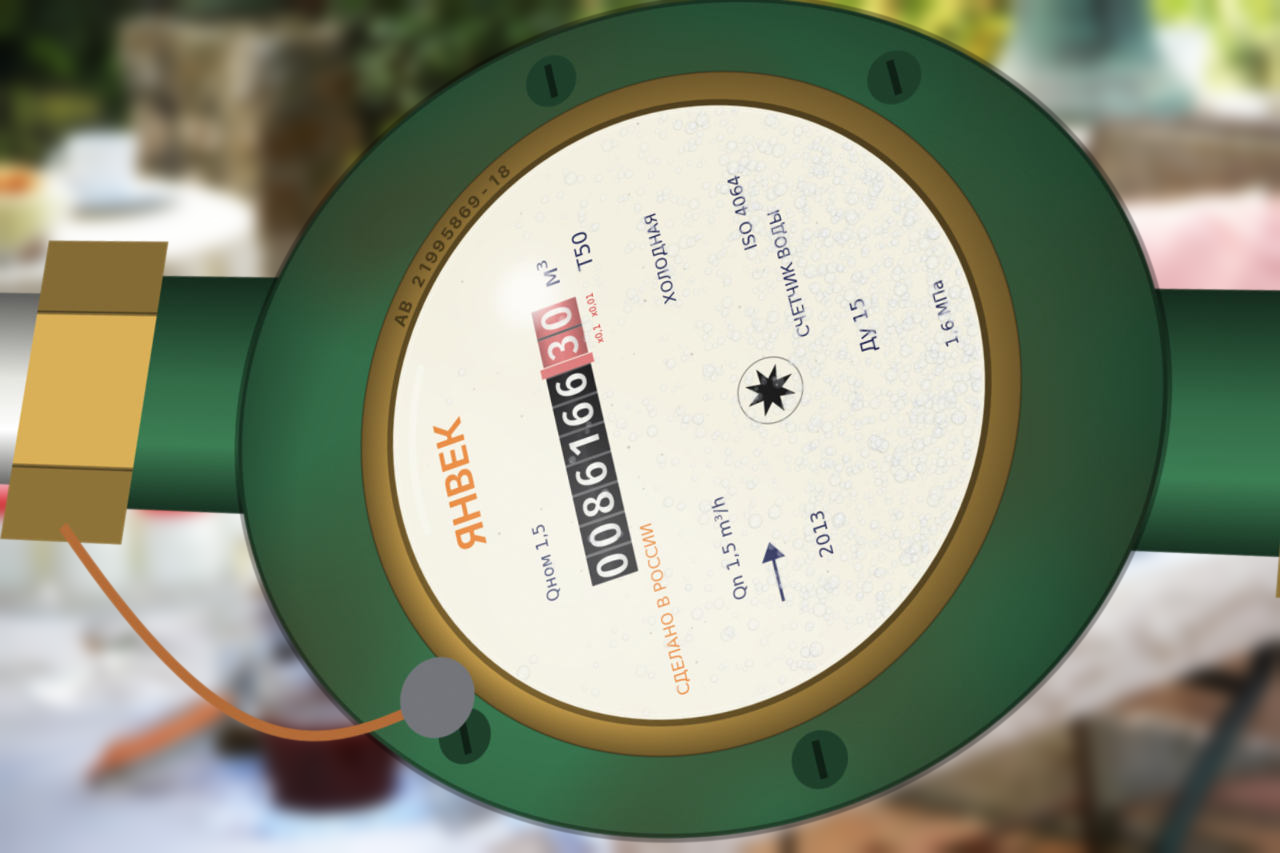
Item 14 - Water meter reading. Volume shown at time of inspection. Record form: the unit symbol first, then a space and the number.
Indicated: m³ 86166.30
